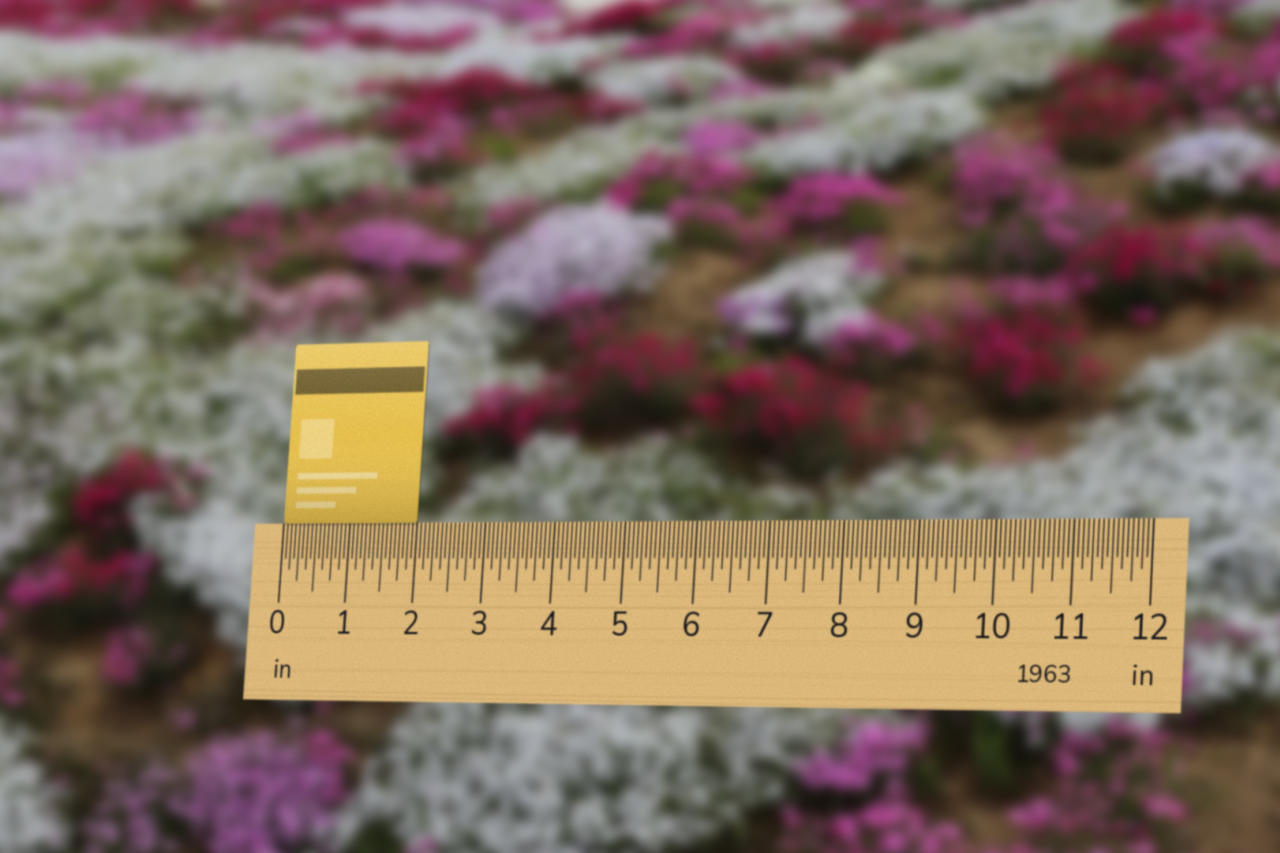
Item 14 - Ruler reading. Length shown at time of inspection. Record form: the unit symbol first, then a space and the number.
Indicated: in 2
